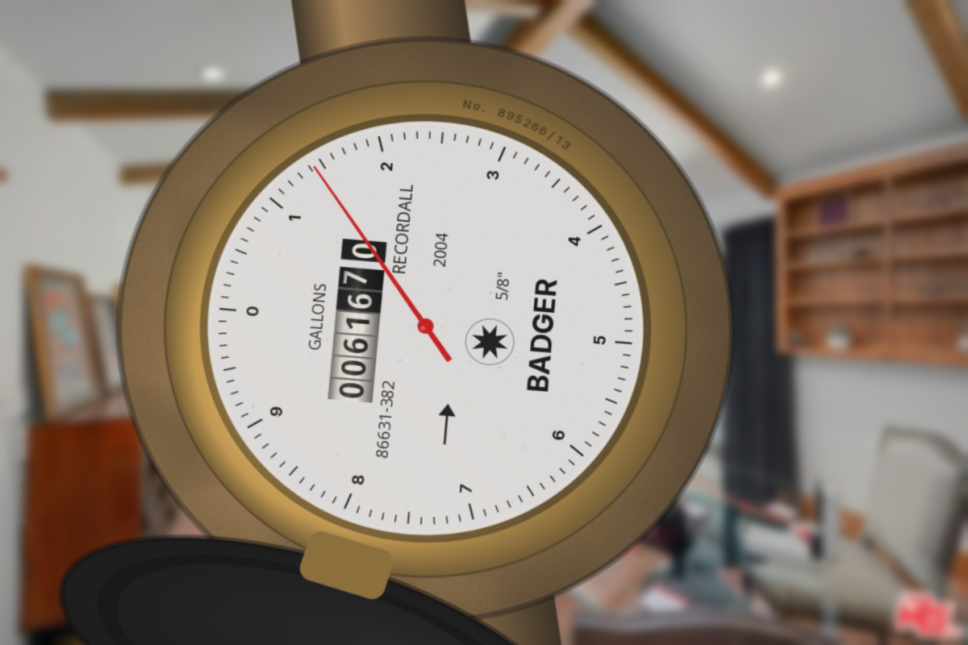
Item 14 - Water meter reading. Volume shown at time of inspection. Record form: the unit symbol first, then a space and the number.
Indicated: gal 61671.4
